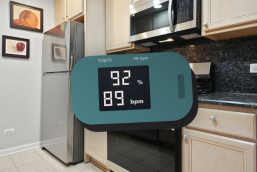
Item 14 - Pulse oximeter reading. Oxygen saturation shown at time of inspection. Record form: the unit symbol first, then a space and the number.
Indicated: % 92
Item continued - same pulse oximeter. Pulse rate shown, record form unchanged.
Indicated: bpm 89
